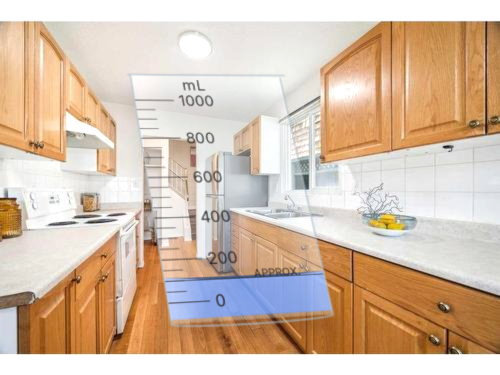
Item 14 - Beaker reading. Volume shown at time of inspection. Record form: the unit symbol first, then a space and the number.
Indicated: mL 100
